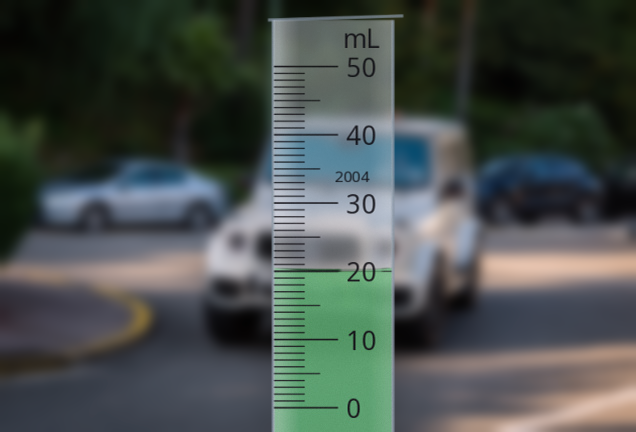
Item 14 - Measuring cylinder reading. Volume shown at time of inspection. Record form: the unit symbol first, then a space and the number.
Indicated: mL 20
